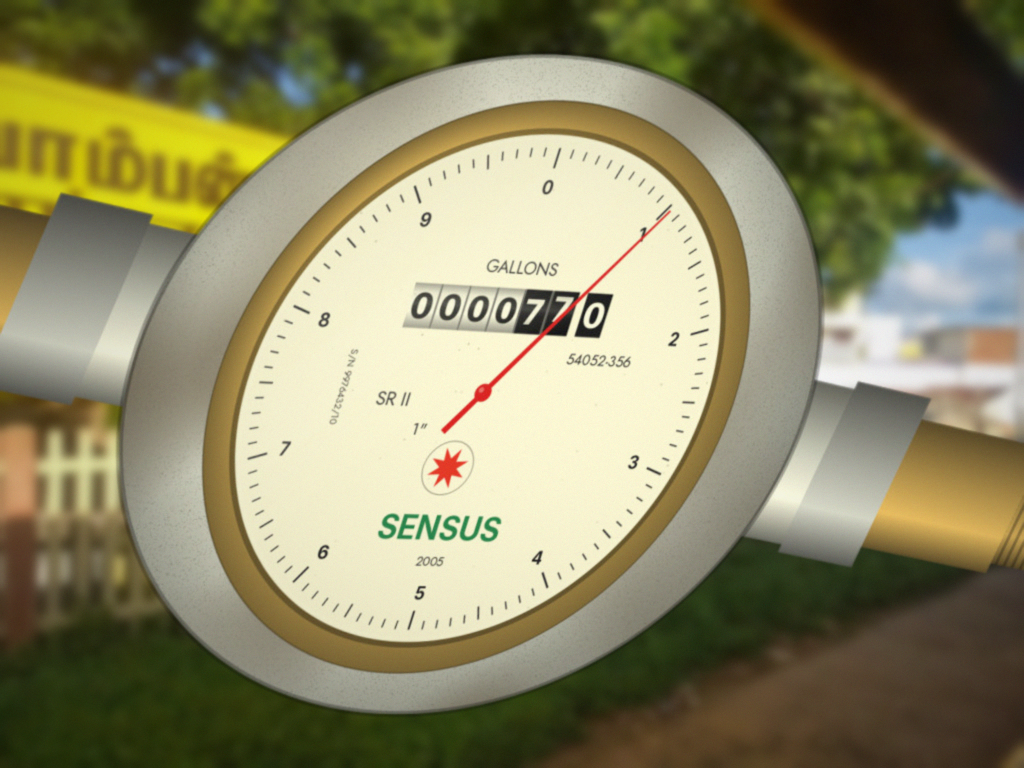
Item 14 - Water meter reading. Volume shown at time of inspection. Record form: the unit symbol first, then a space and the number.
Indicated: gal 771.0
